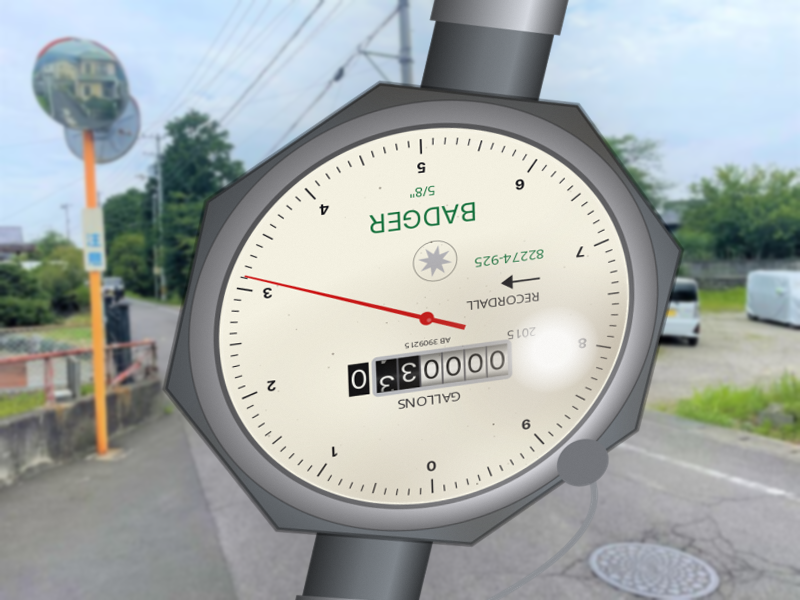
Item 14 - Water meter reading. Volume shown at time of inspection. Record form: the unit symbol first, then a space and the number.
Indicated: gal 333.1
